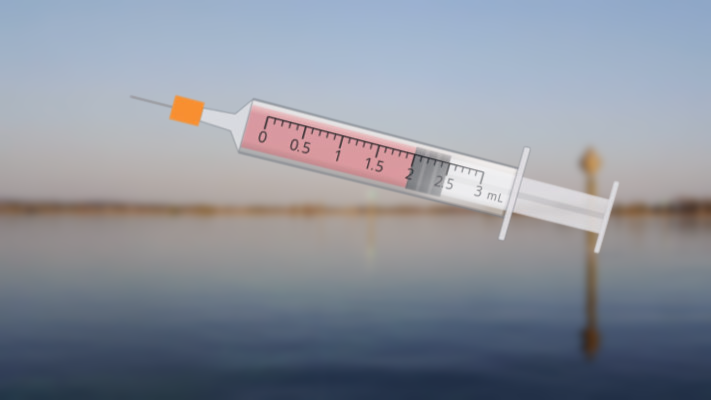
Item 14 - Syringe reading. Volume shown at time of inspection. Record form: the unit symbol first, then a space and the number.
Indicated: mL 2
